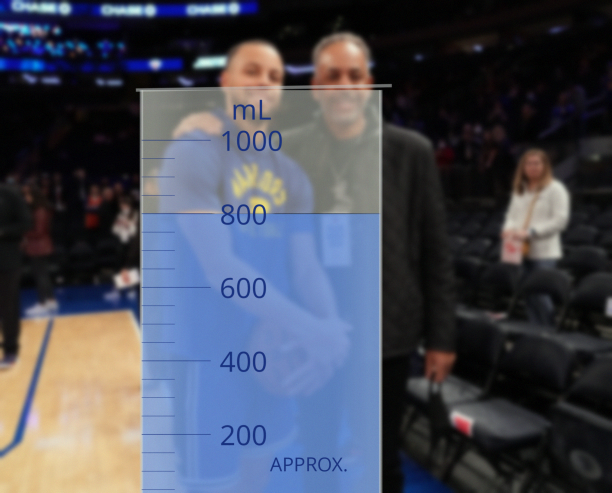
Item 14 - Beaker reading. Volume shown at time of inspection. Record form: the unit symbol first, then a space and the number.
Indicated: mL 800
